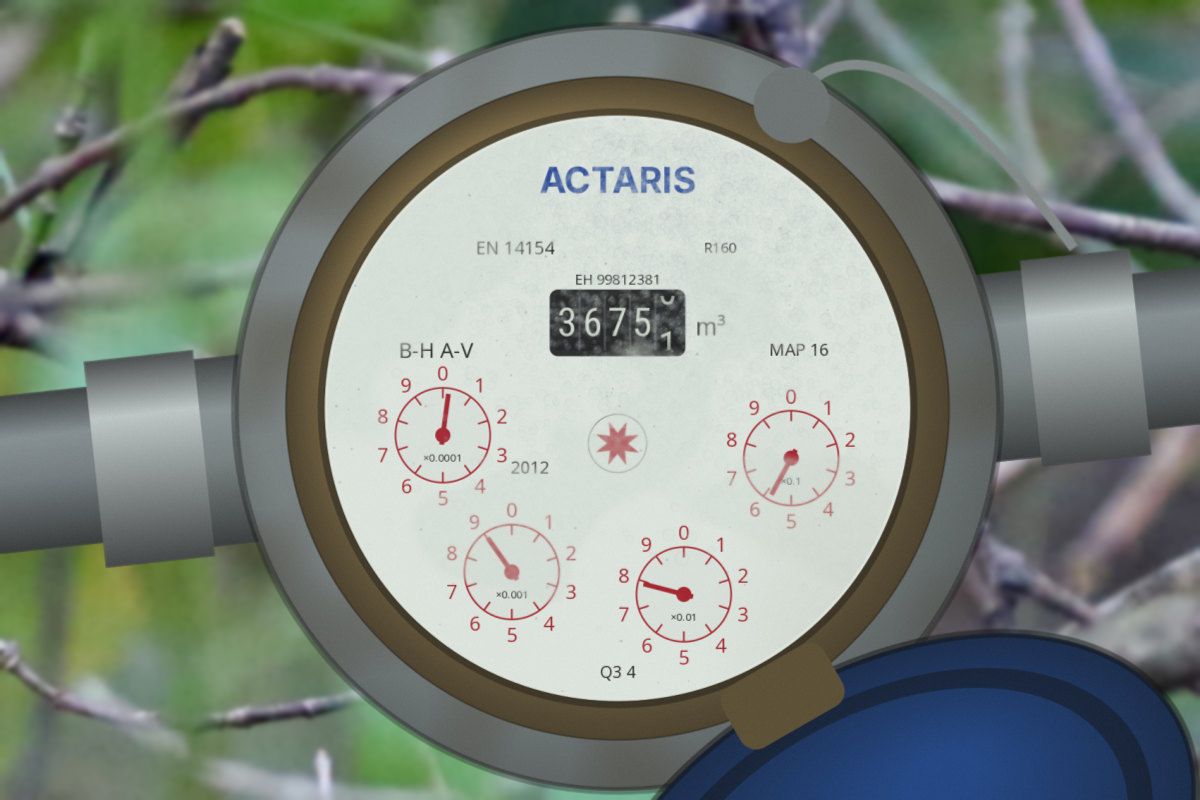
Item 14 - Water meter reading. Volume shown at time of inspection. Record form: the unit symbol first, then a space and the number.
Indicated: m³ 36750.5790
